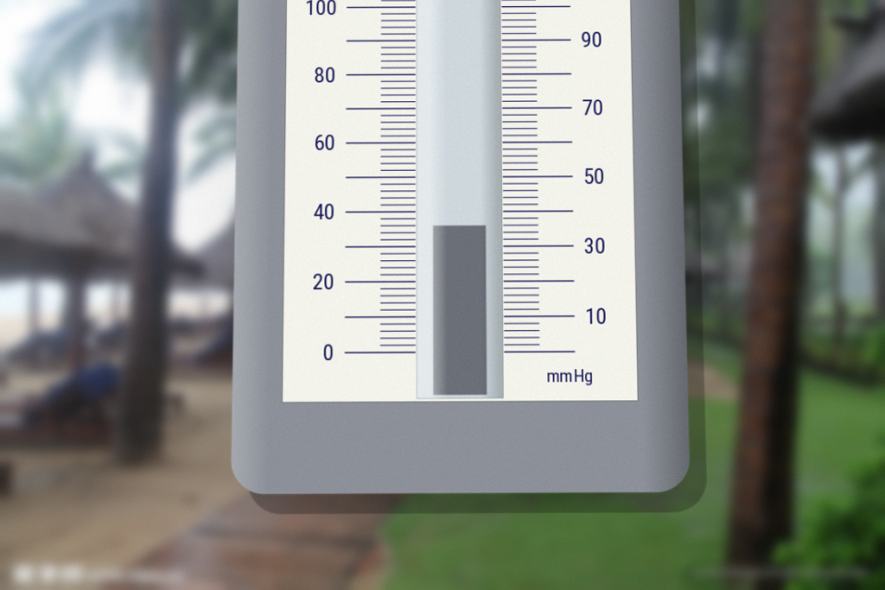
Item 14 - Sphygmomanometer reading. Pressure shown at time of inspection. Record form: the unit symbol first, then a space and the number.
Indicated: mmHg 36
